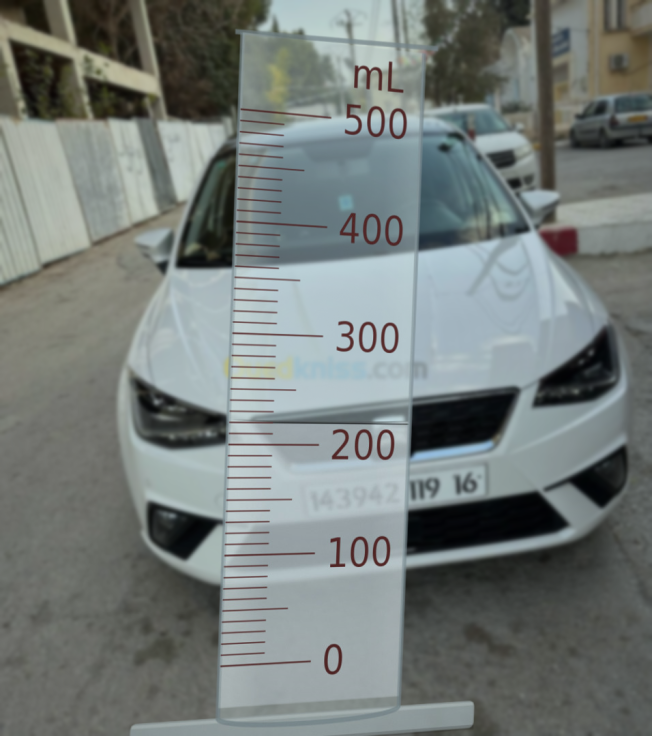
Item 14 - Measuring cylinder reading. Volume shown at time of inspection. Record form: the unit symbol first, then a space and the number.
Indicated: mL 220
